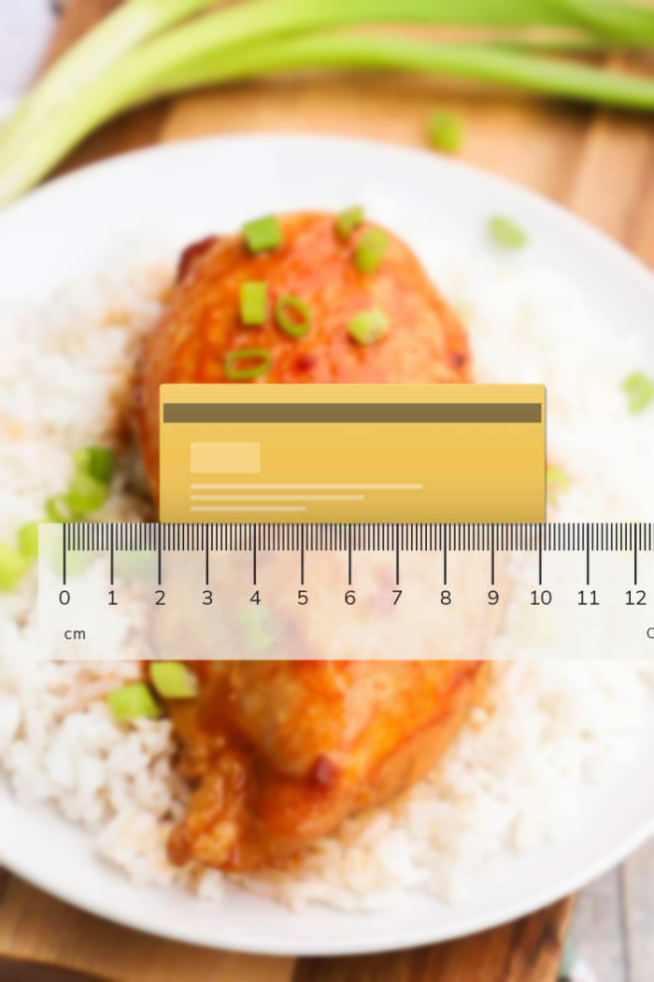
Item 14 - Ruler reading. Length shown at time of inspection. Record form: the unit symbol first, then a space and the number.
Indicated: cm 8.1
